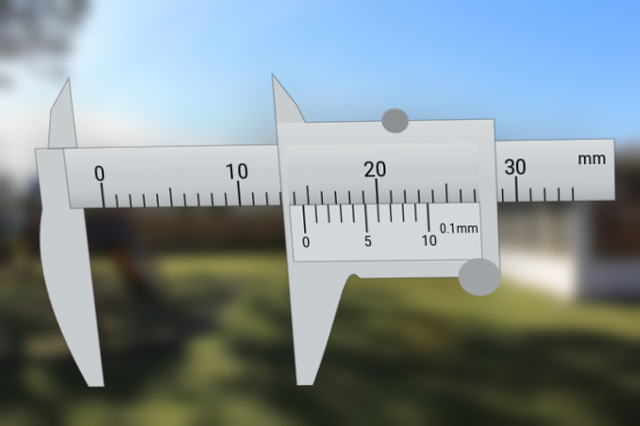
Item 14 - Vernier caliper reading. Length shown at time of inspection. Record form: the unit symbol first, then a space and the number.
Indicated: mm 14.6
